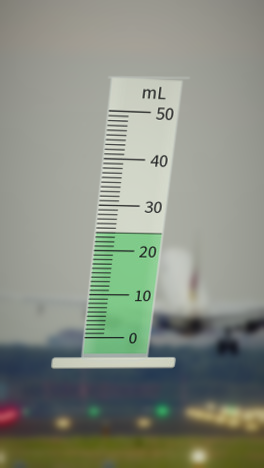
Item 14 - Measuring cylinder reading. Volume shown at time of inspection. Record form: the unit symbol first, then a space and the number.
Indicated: mL 24
